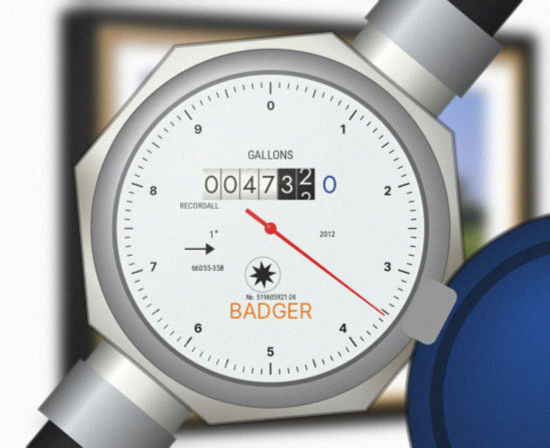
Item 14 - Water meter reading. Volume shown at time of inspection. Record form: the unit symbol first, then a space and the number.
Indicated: gal 47323.5
